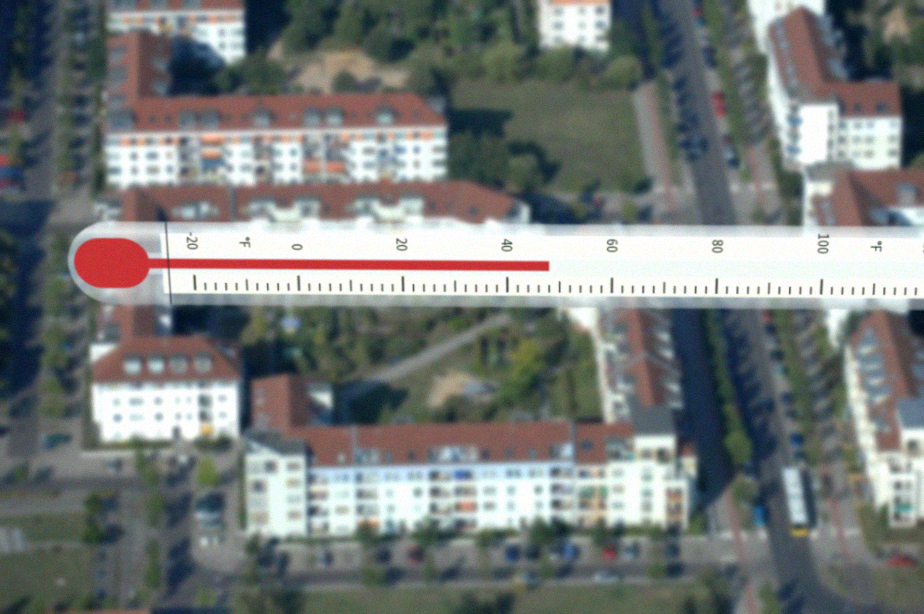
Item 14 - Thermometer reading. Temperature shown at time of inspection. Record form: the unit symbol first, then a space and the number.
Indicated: °F 48
